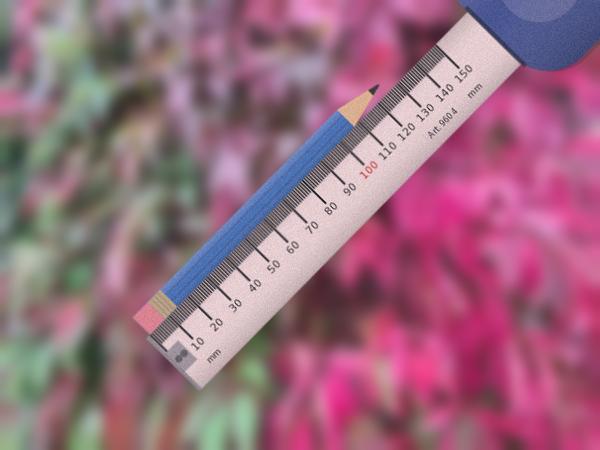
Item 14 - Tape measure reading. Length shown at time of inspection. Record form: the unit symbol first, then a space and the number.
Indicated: mm 125
